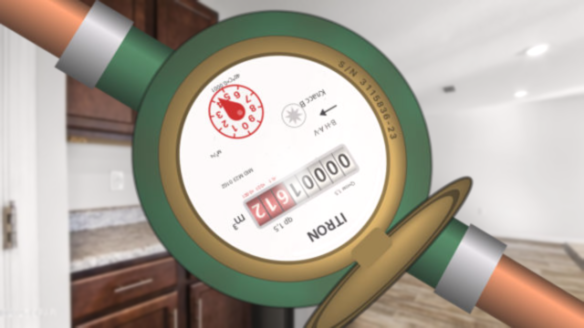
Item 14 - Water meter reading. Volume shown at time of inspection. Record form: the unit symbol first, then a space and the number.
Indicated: m³ 1.6124
